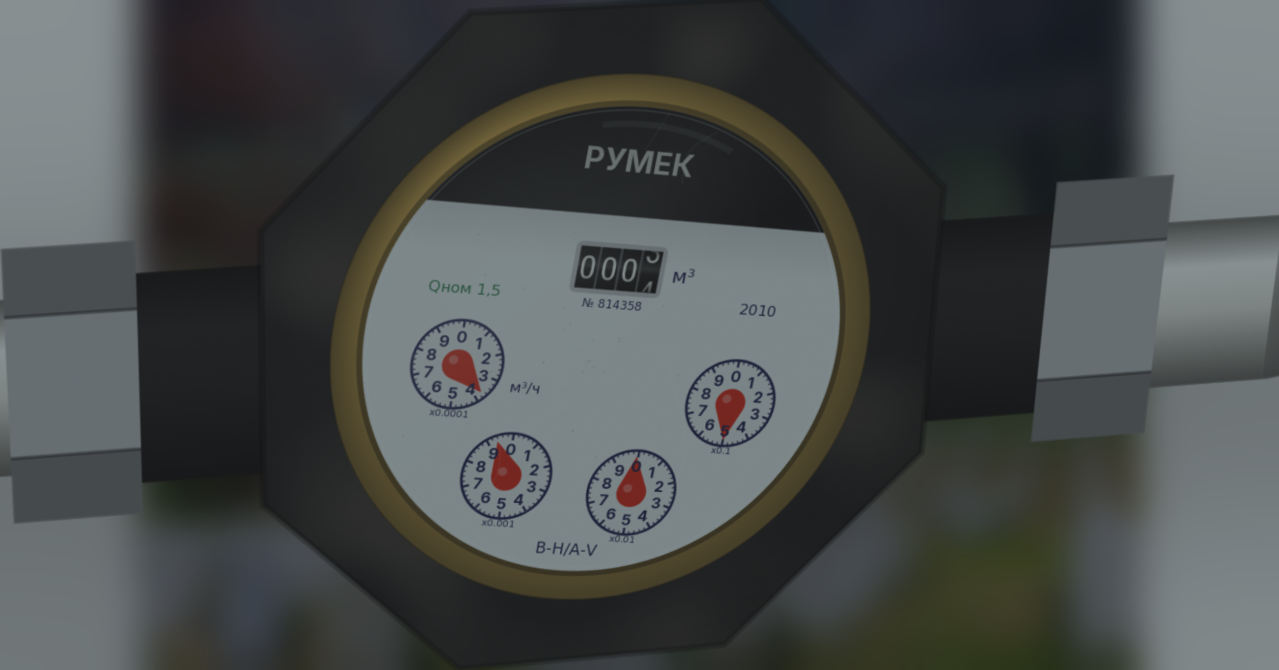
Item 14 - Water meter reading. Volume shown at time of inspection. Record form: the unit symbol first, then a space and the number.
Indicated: m³ 3.4993
